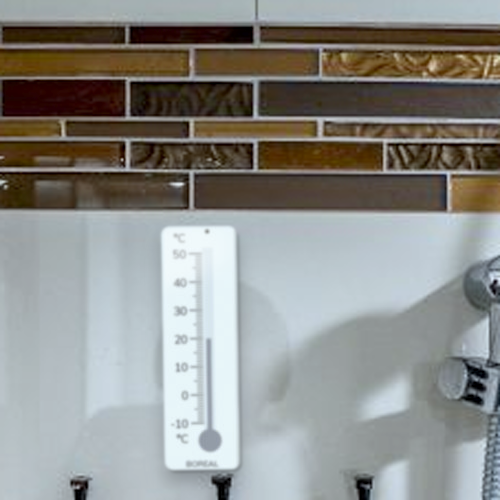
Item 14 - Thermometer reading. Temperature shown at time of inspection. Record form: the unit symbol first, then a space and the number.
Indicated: °C 20
